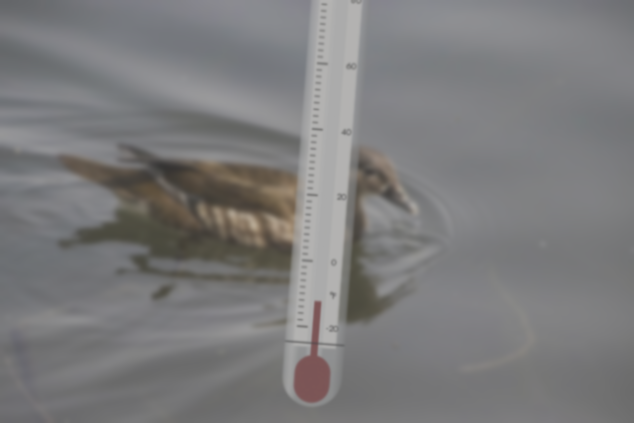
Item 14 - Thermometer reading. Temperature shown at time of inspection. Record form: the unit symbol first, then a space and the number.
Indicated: °F -12
